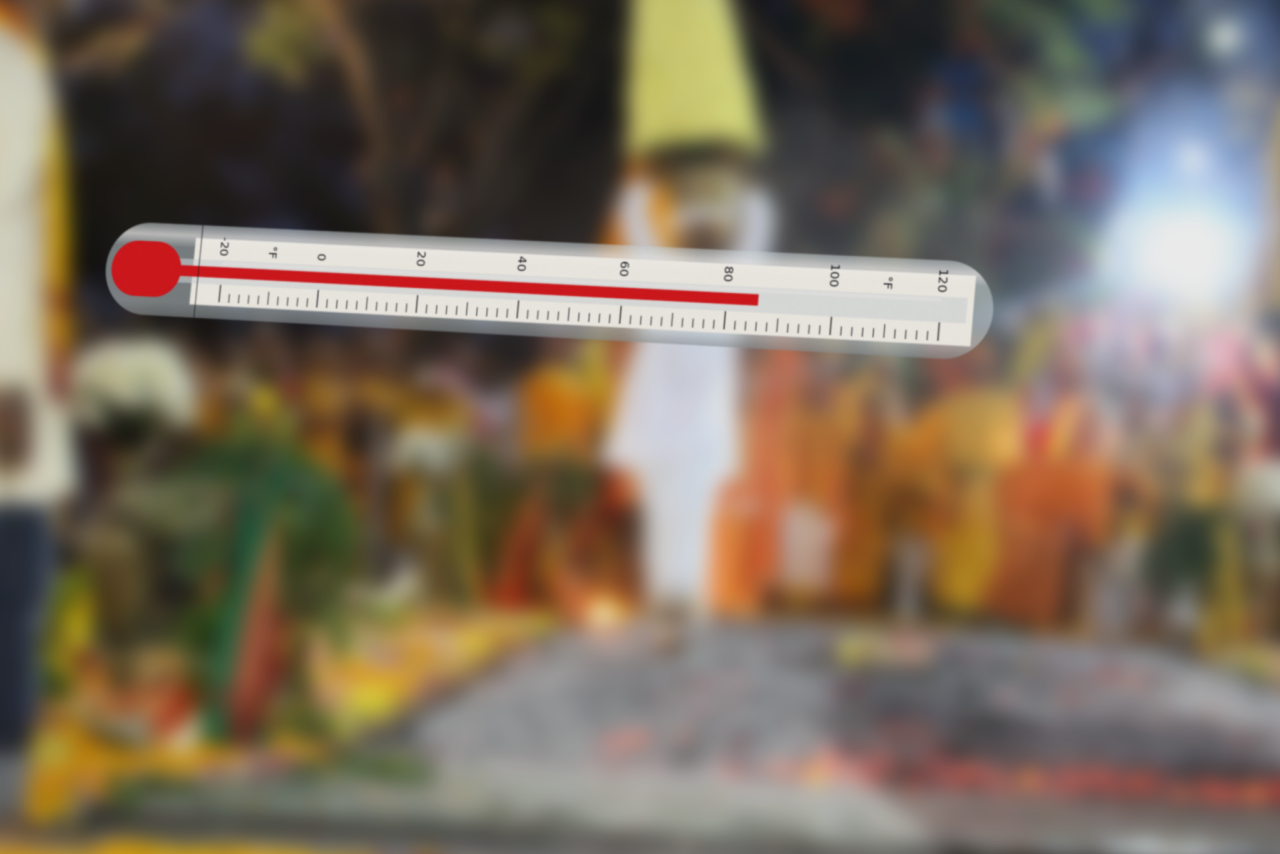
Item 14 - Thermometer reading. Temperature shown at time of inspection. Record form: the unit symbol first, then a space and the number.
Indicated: °F 86
